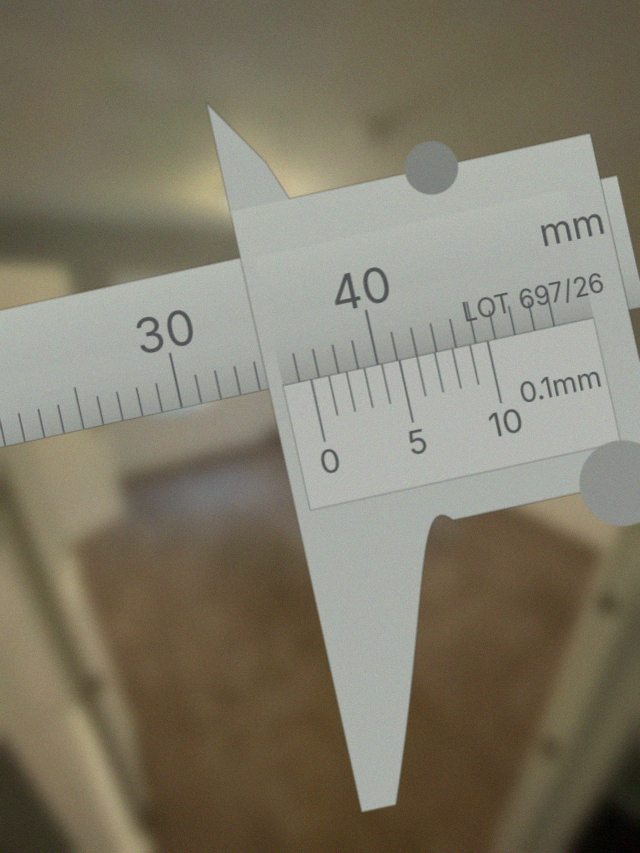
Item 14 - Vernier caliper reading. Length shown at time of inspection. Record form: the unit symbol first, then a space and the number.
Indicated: mm 36.6
